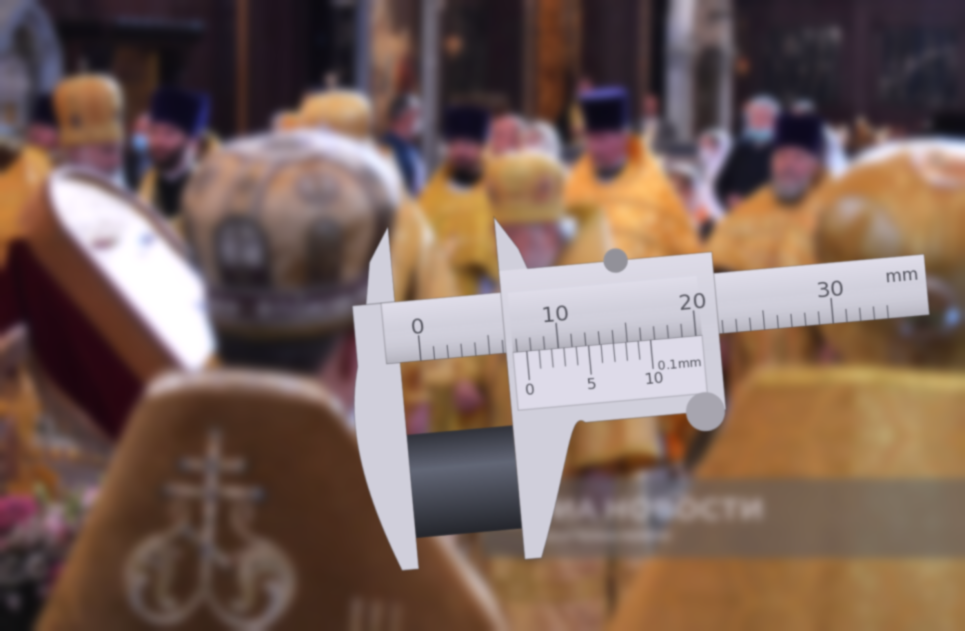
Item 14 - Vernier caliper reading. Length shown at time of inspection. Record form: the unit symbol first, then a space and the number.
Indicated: mm 7.7
